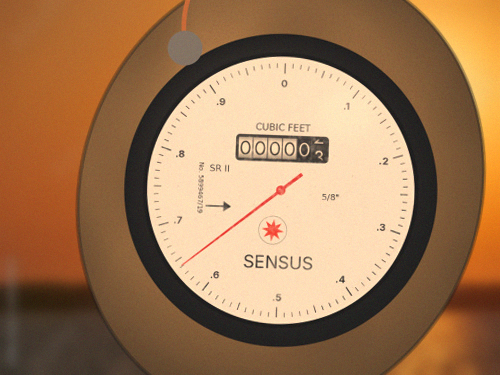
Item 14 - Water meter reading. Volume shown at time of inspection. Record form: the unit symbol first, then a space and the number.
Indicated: ft³ 2.64
